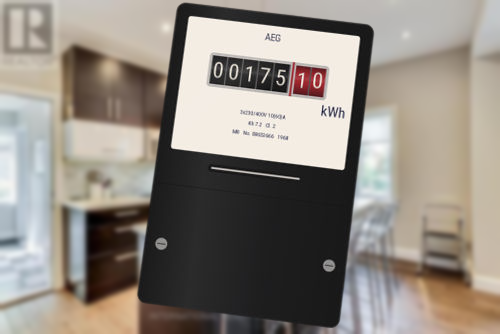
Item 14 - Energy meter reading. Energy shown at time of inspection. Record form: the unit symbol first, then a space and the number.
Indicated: kWh 175.10
